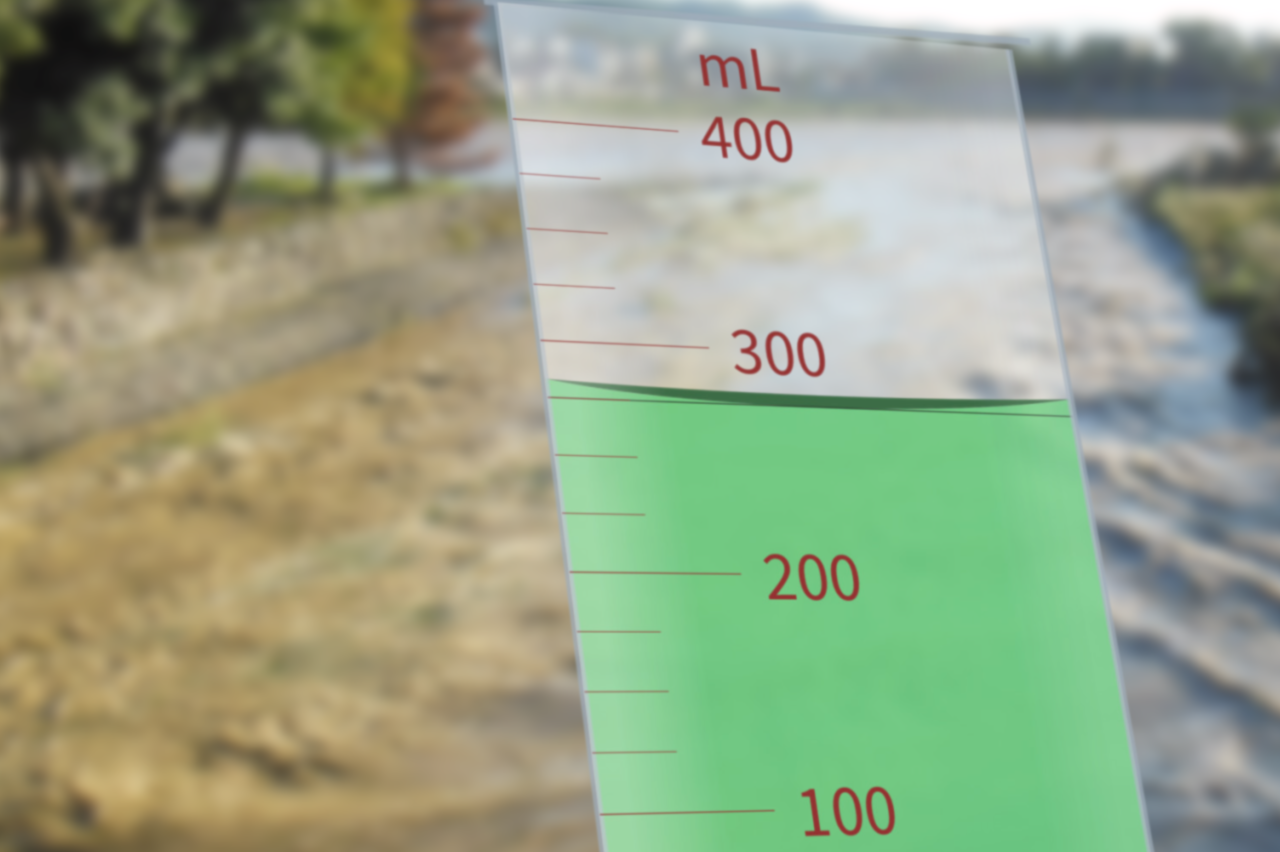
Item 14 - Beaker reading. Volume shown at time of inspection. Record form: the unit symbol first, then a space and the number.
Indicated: mL 275
